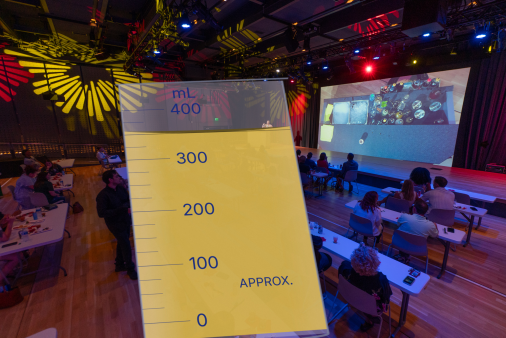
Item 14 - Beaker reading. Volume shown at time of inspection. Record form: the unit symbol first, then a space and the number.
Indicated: mL 350
